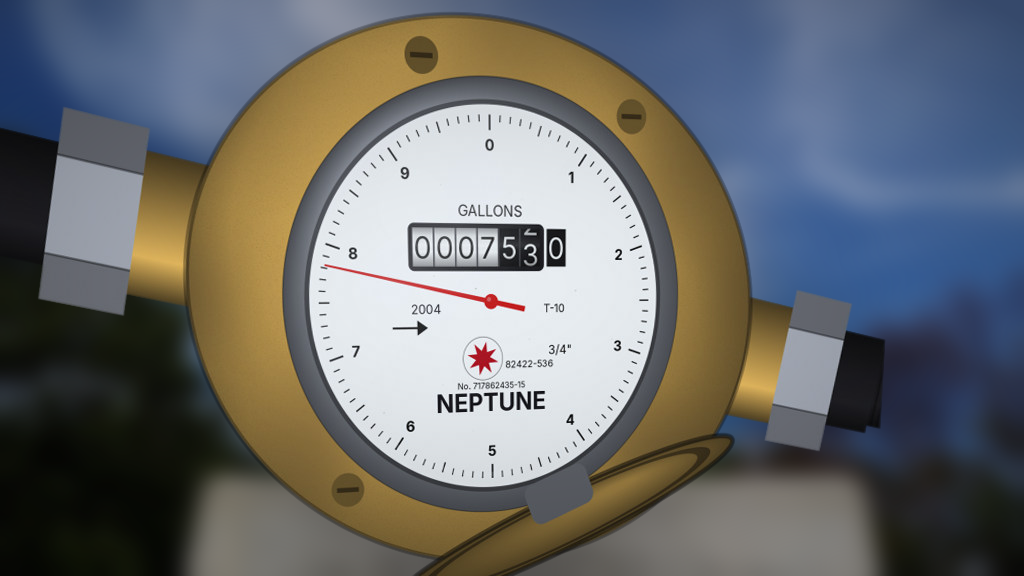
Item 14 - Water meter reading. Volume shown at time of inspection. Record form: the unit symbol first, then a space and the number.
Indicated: gal 7527.8
